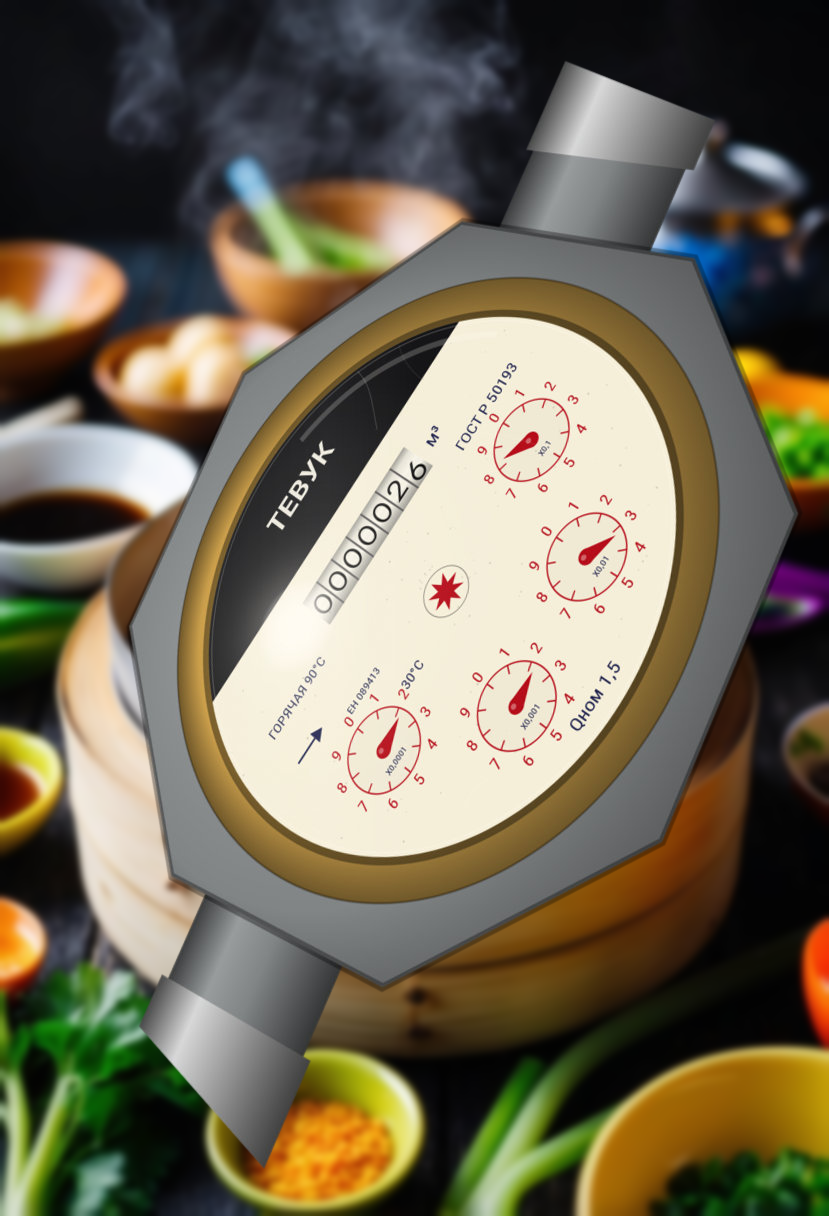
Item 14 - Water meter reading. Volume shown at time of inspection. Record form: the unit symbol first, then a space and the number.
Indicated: m³ 25.8322
